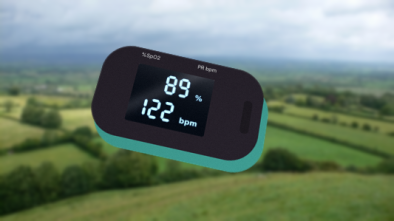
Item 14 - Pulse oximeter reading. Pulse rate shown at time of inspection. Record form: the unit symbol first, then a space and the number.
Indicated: bpm 122
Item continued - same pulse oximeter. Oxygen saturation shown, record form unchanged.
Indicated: % 89
